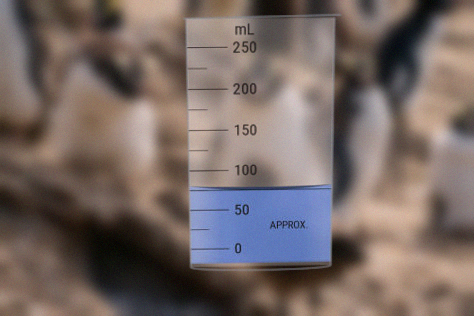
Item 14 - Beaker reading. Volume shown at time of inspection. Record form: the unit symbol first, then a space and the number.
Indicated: mL 75
